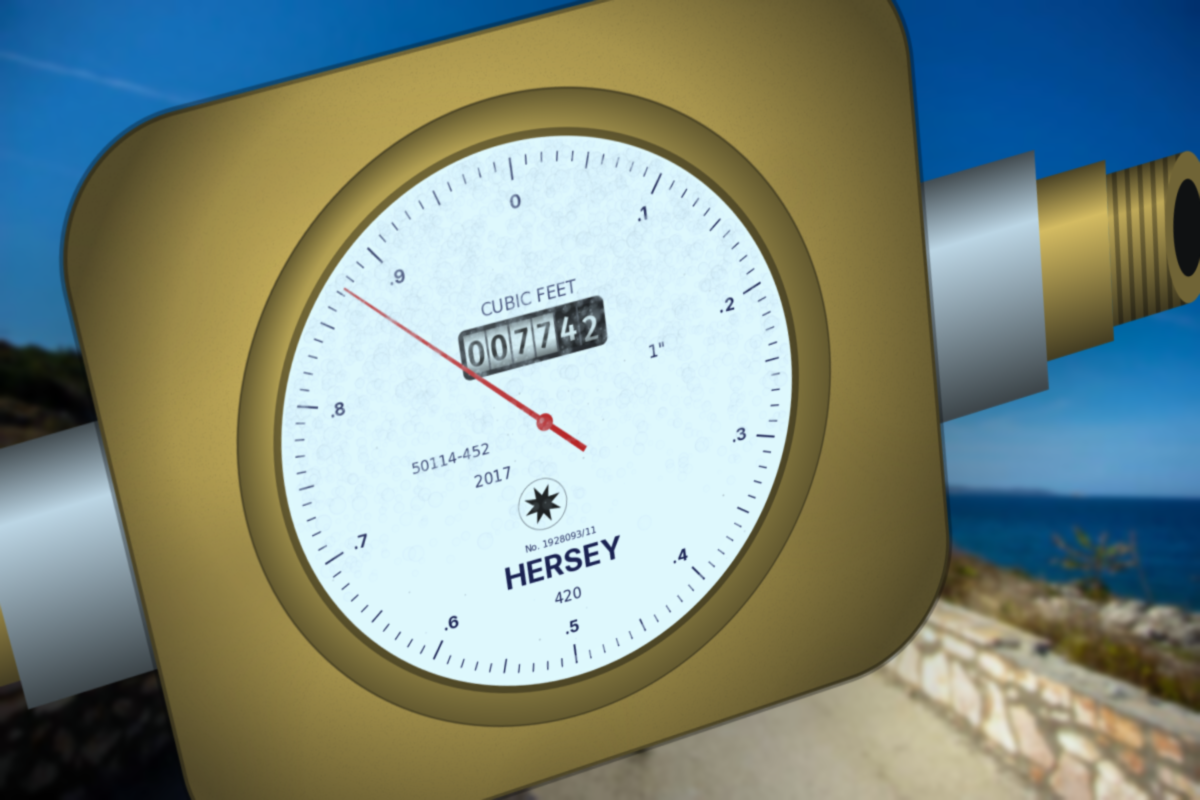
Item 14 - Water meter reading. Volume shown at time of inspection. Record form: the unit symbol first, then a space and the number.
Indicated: ft³ 7741.87
